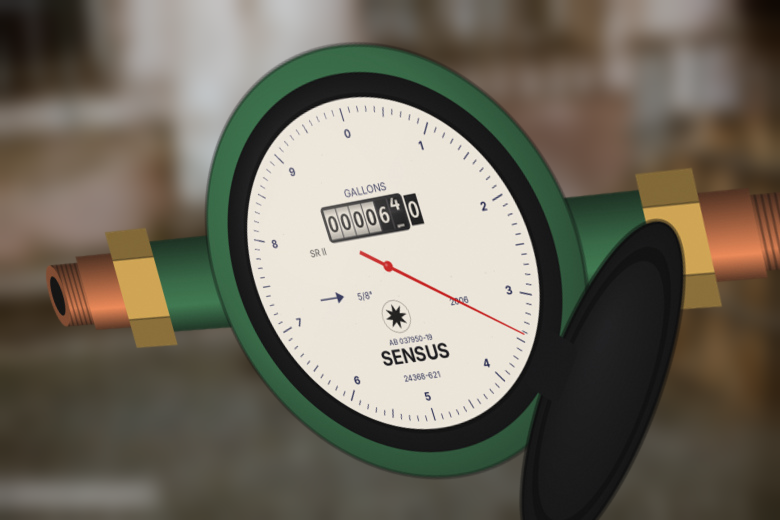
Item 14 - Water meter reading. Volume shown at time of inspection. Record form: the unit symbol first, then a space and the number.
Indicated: gal 643.4
